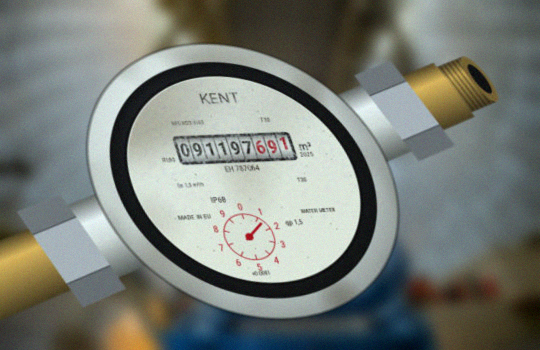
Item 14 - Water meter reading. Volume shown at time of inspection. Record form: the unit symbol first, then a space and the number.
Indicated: m³ 91197.6911
